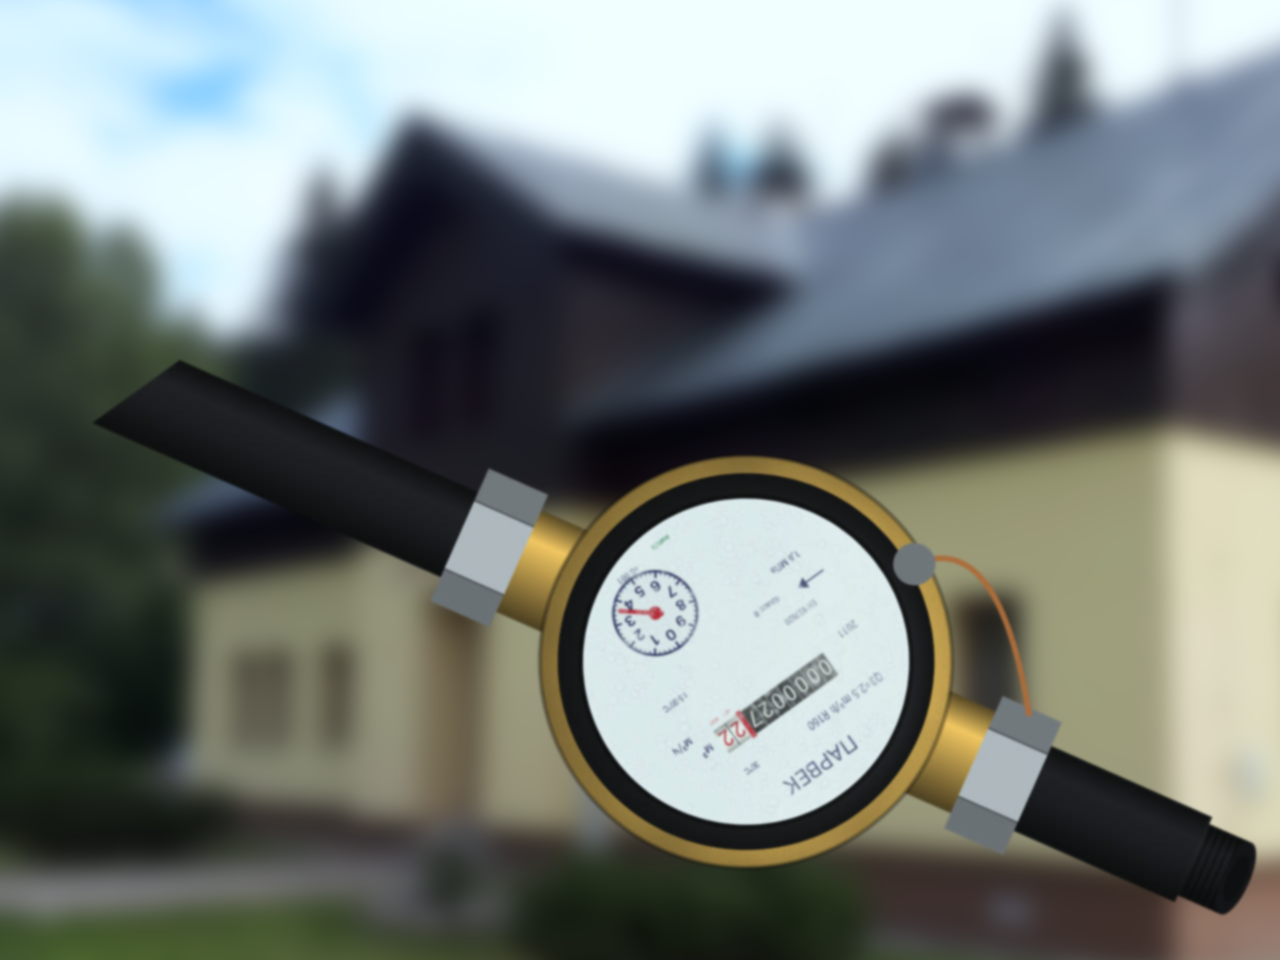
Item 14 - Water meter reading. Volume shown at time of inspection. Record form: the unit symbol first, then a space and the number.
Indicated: m³ 27.223
